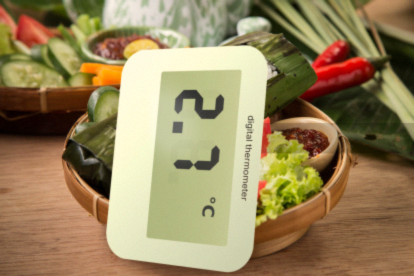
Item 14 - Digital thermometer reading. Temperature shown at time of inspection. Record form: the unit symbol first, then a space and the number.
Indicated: °C 2.7
